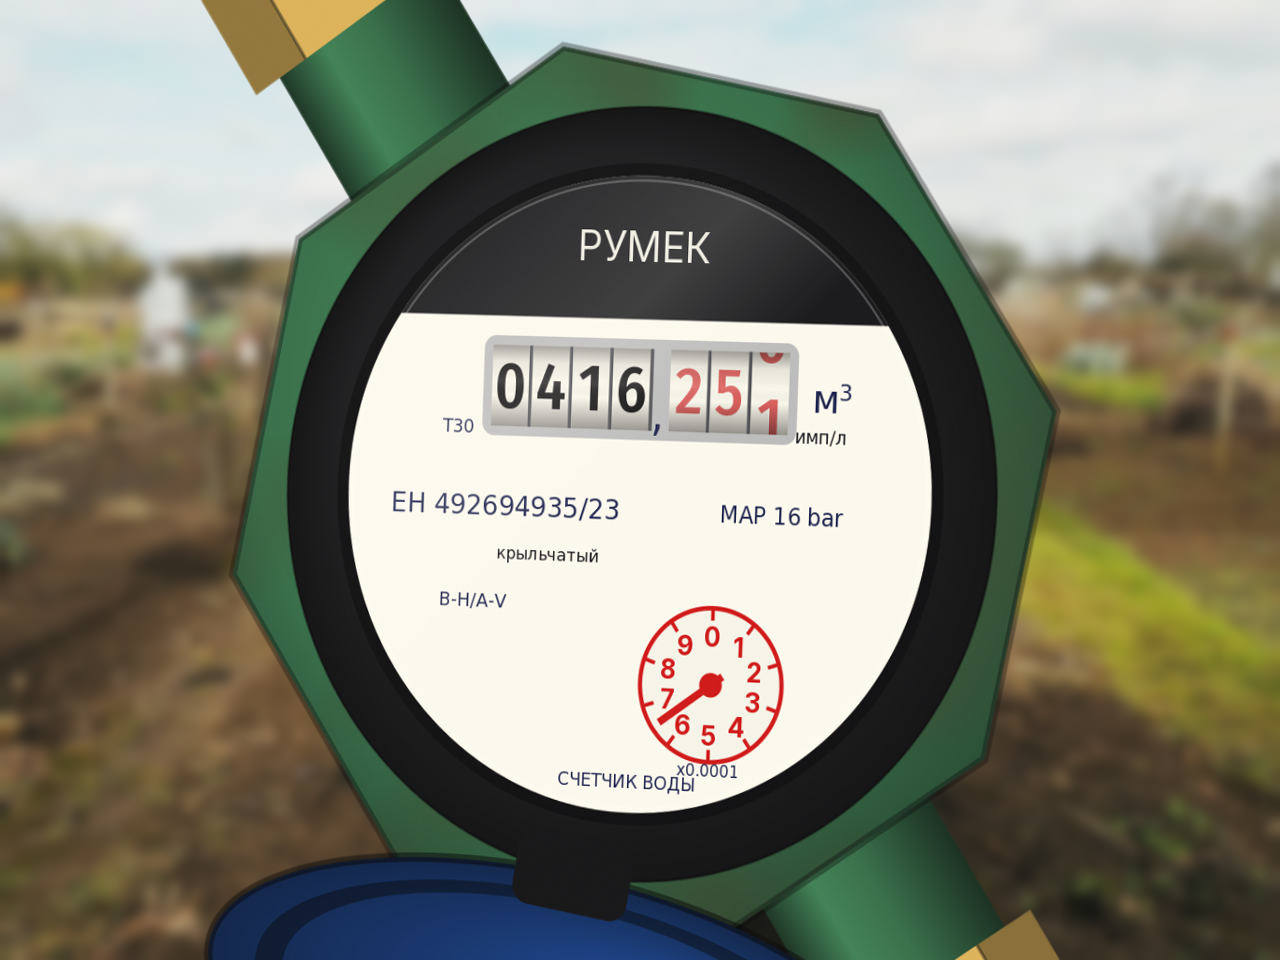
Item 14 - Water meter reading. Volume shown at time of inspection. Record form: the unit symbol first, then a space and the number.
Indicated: m³ 416.2506
